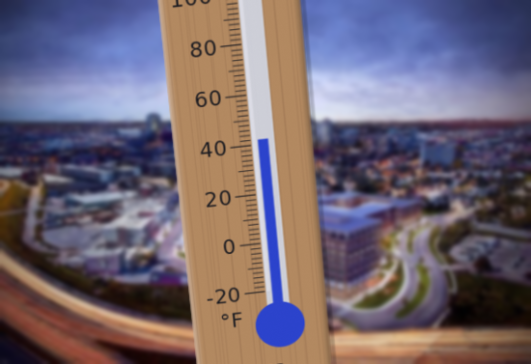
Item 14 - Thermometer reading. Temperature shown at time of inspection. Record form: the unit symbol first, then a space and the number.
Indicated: °F 42
